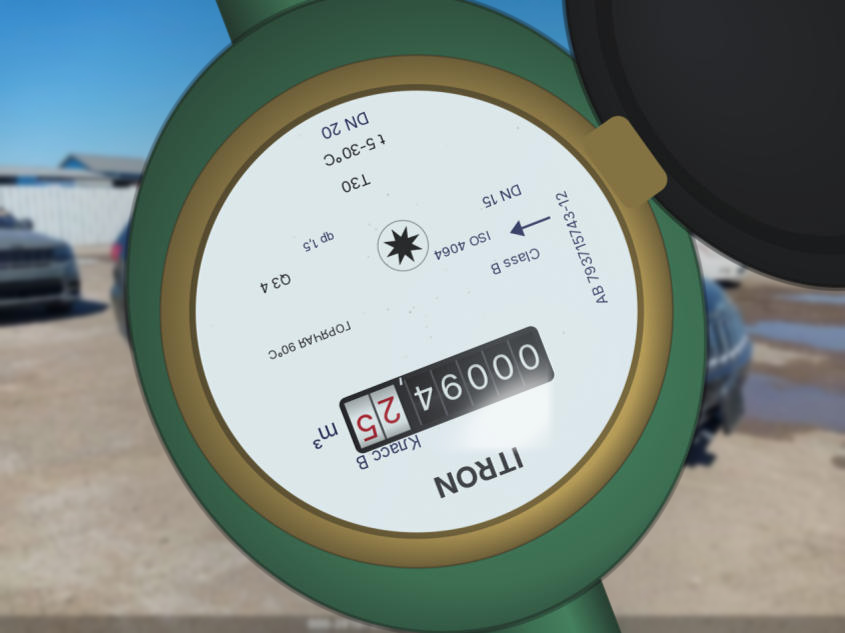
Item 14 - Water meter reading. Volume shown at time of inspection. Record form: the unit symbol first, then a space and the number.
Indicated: m³ 94.25
